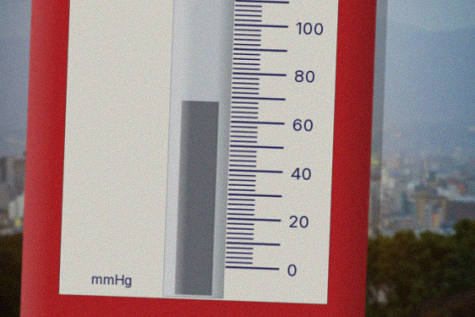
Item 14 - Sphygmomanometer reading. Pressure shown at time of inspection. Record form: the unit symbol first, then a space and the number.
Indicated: mmHg 68
